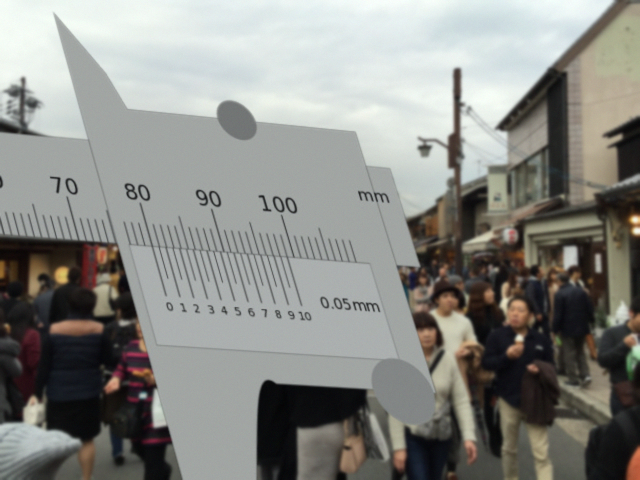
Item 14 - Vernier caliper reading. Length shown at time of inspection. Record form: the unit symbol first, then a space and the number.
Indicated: mm 80.0
